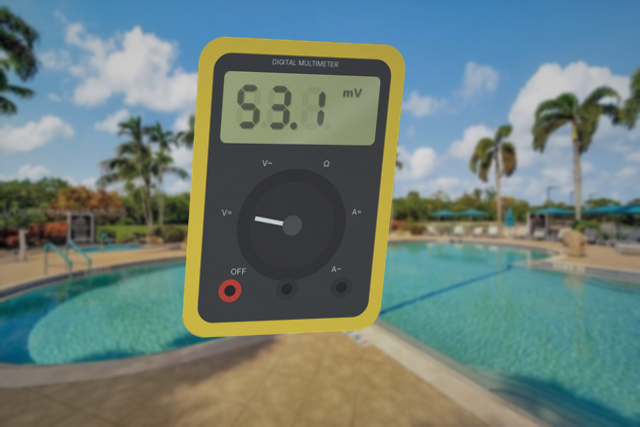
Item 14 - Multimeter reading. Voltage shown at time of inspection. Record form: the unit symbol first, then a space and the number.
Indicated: mV 53.1
